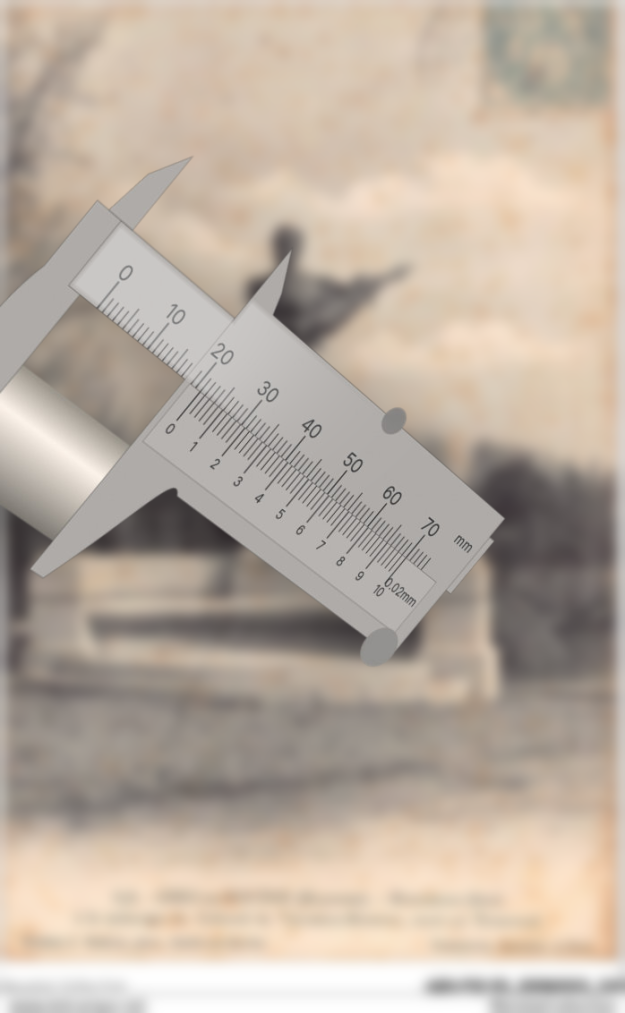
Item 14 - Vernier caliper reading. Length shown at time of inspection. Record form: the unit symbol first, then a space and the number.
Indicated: mm 21.0
